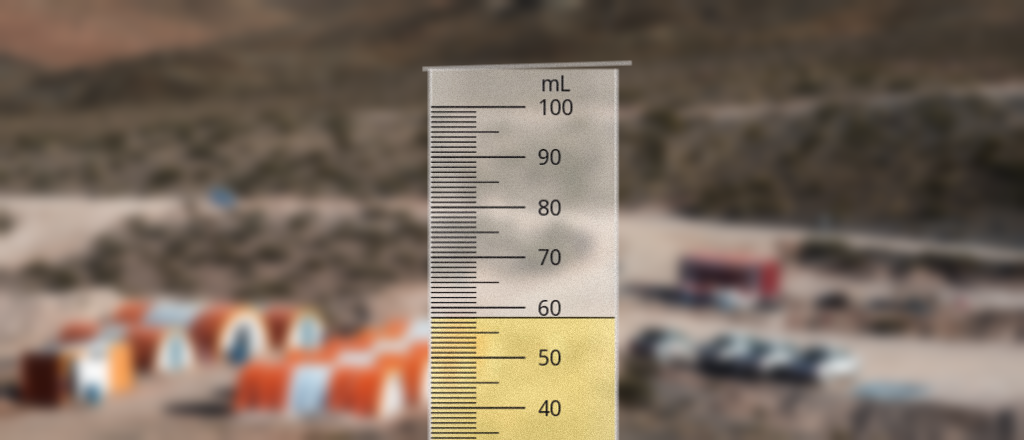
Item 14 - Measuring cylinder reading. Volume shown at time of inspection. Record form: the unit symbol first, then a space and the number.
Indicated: mL 58
